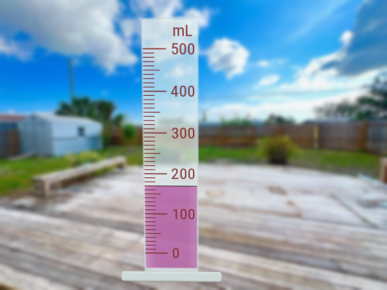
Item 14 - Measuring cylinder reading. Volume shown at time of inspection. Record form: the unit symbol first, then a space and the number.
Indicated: mL 170
